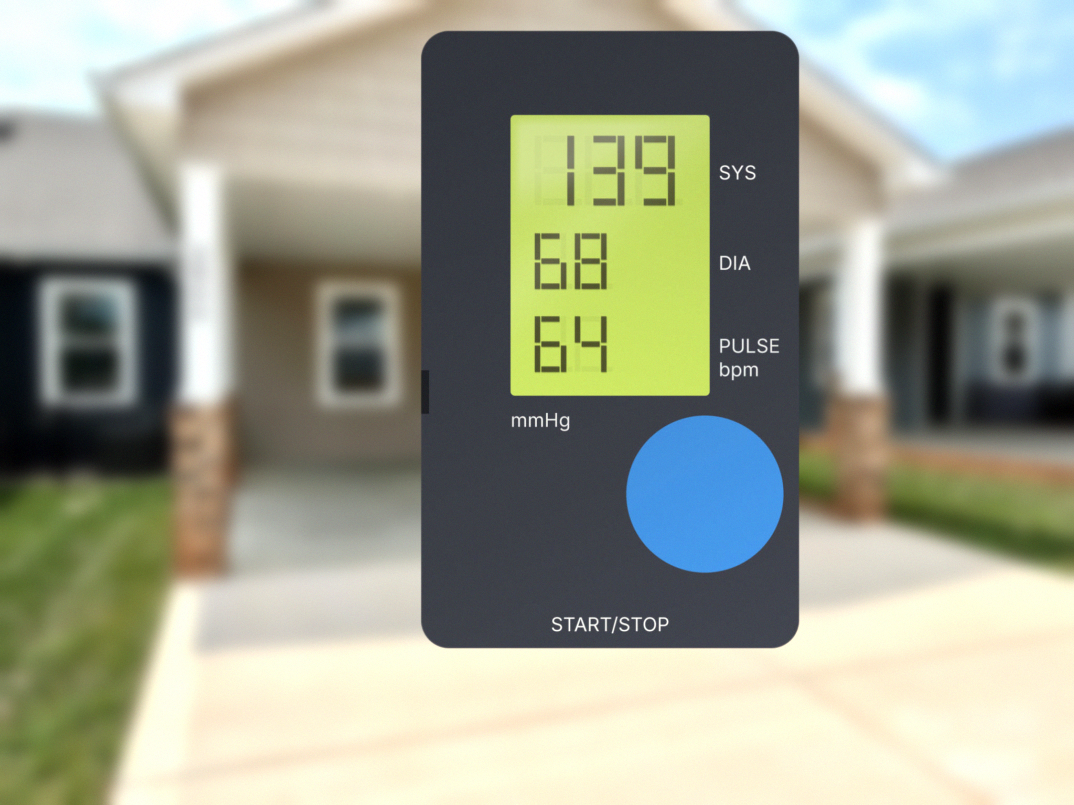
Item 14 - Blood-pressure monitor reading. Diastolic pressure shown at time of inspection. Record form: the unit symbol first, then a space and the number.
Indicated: mmHg 68
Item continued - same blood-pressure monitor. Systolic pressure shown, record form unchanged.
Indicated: mmHg 139
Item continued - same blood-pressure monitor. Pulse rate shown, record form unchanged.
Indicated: bpm 64
